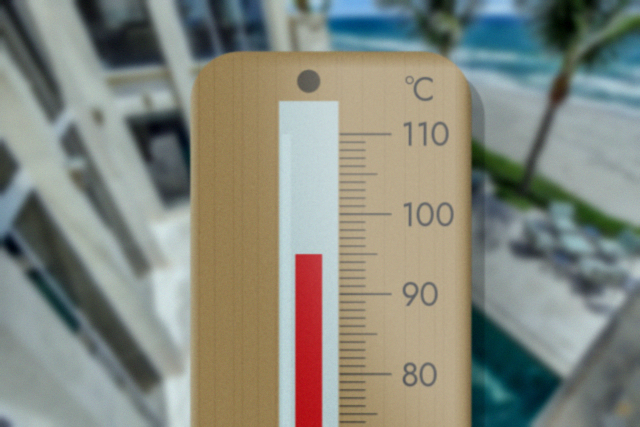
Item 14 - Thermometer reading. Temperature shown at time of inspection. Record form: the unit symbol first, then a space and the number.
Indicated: °C 95
